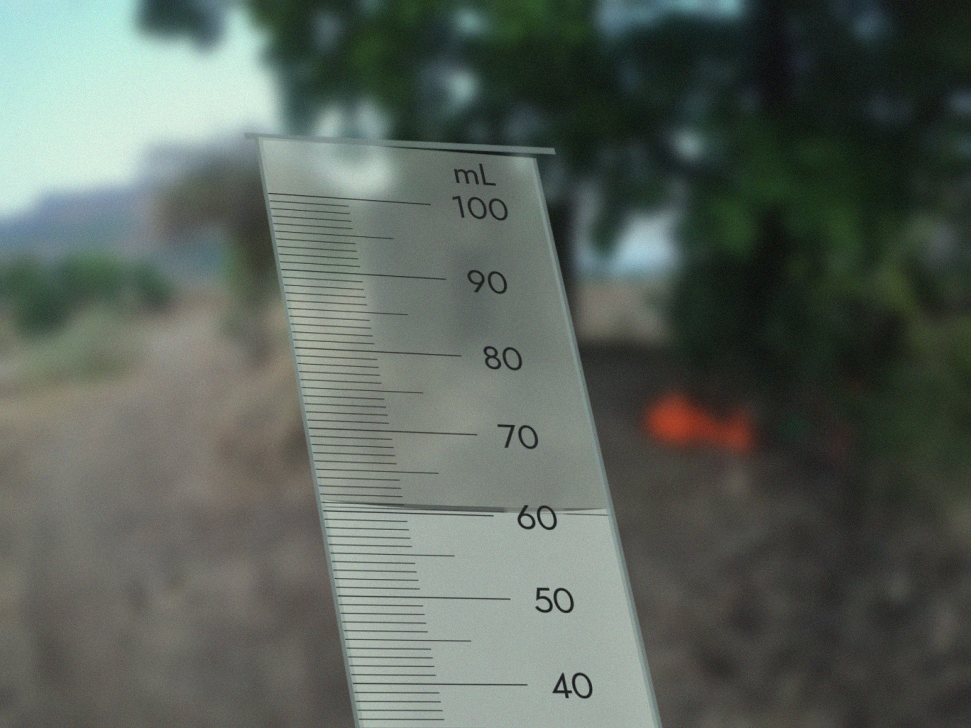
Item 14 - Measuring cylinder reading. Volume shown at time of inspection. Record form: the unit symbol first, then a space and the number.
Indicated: mL 60.5
